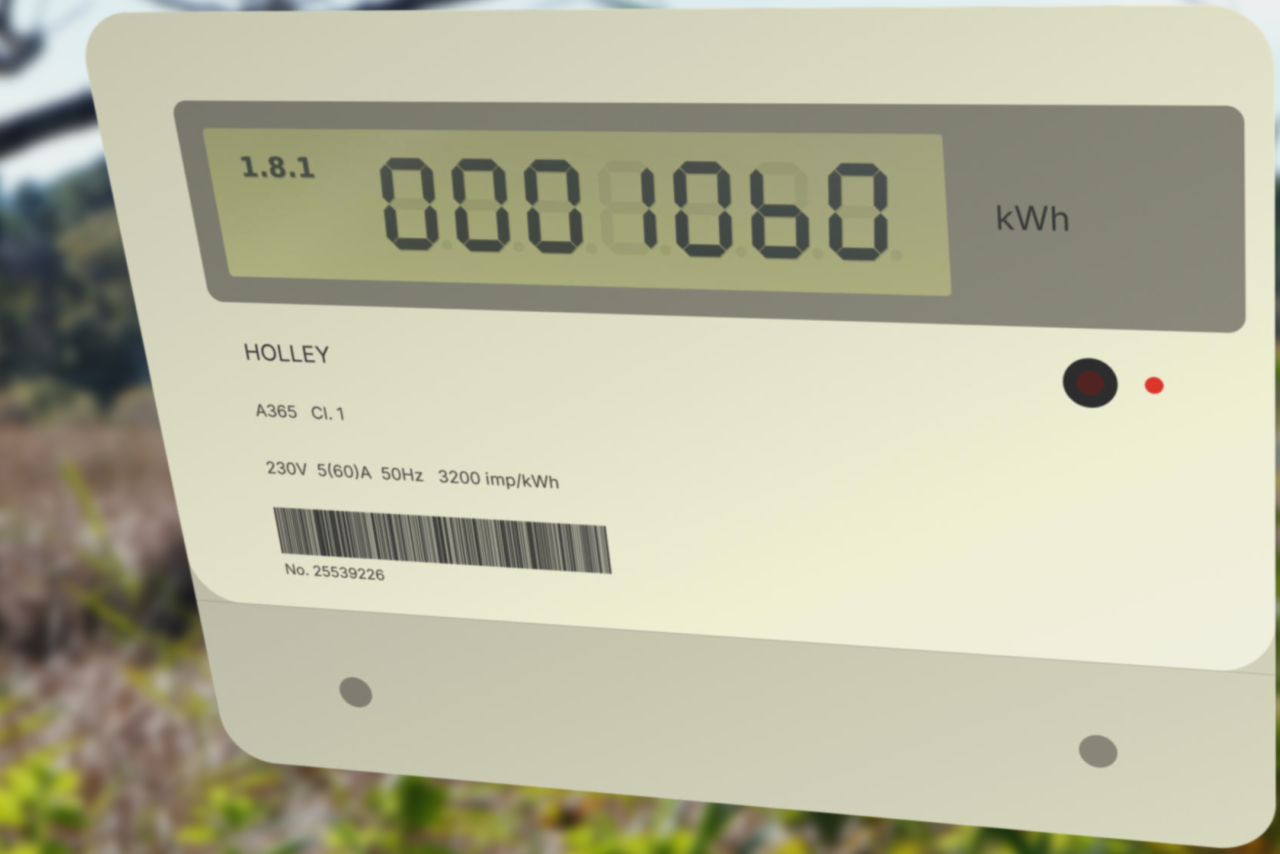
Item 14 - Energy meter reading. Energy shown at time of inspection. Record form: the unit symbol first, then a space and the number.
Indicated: kWh 1060
